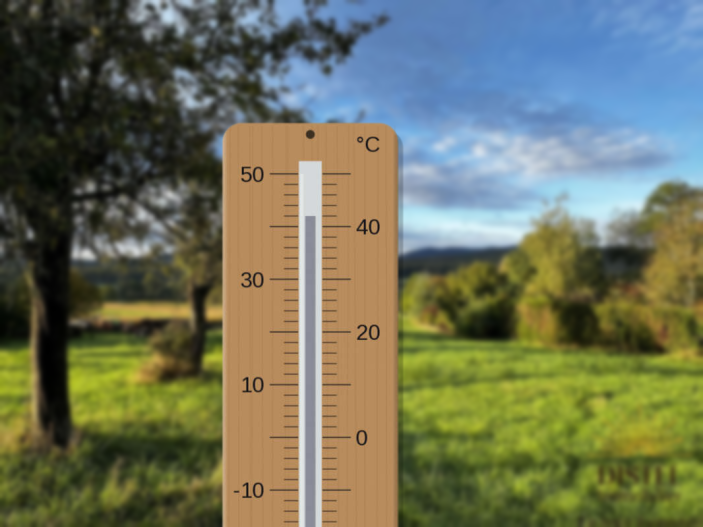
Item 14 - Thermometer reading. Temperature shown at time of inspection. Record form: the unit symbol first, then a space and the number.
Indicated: °C 42
